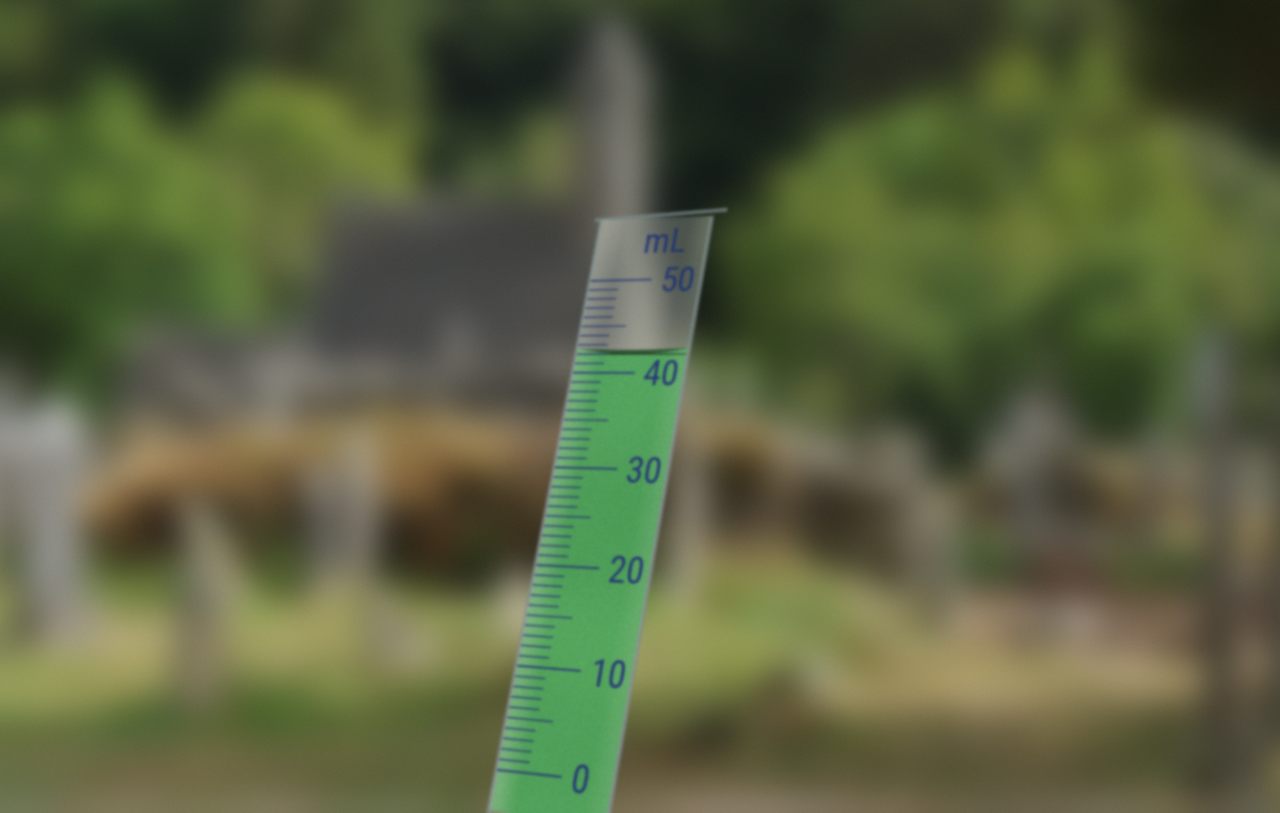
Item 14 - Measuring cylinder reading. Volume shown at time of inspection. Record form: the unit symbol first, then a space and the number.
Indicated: mL 42
